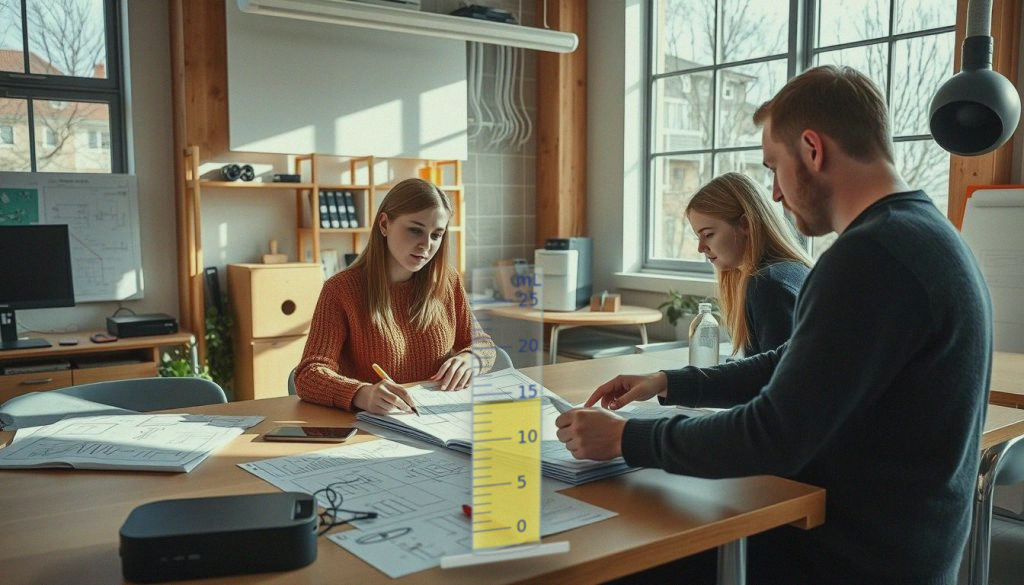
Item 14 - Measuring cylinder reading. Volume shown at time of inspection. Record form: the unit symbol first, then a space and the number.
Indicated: mL 14
